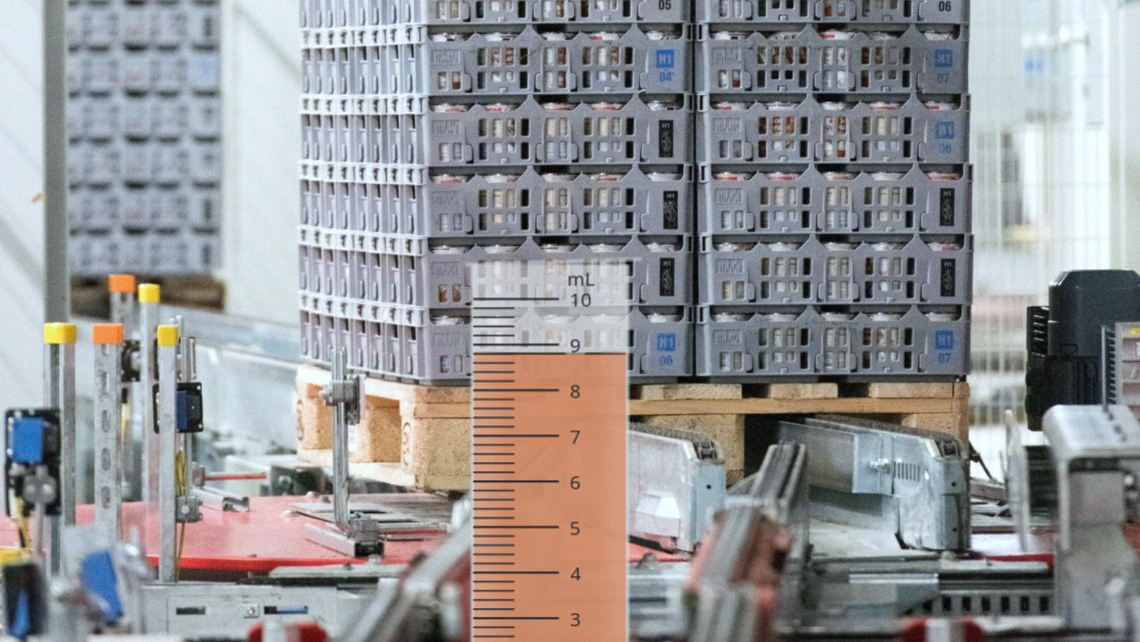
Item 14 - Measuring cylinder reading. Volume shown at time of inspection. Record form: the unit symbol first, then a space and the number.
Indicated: mL 8.8
